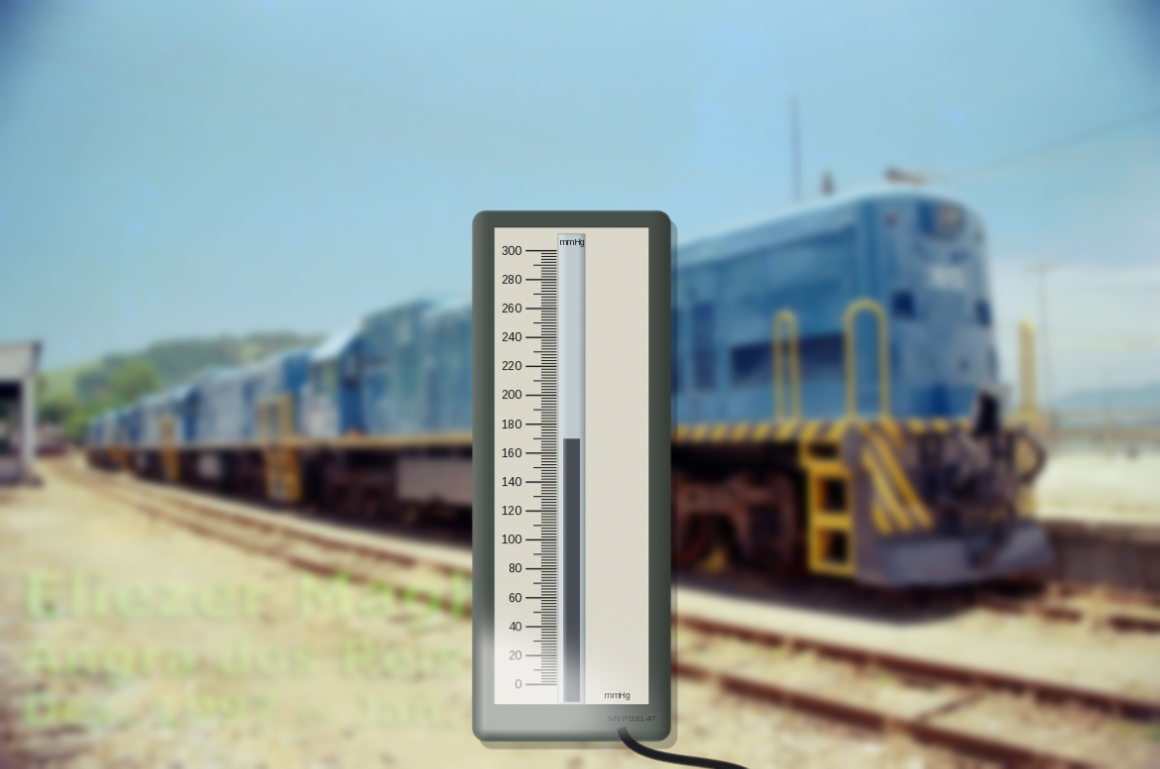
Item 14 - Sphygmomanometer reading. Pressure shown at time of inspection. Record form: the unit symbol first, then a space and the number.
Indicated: mmHg 170
